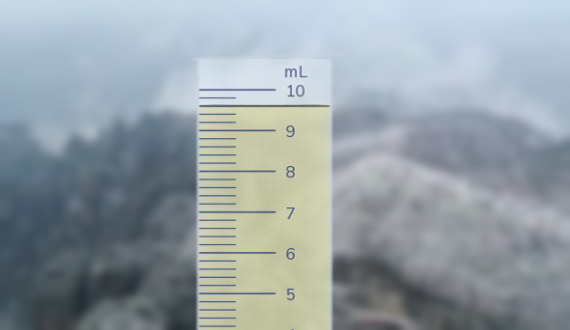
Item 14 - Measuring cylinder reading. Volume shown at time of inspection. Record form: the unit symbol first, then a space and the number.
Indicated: mL 9.6
